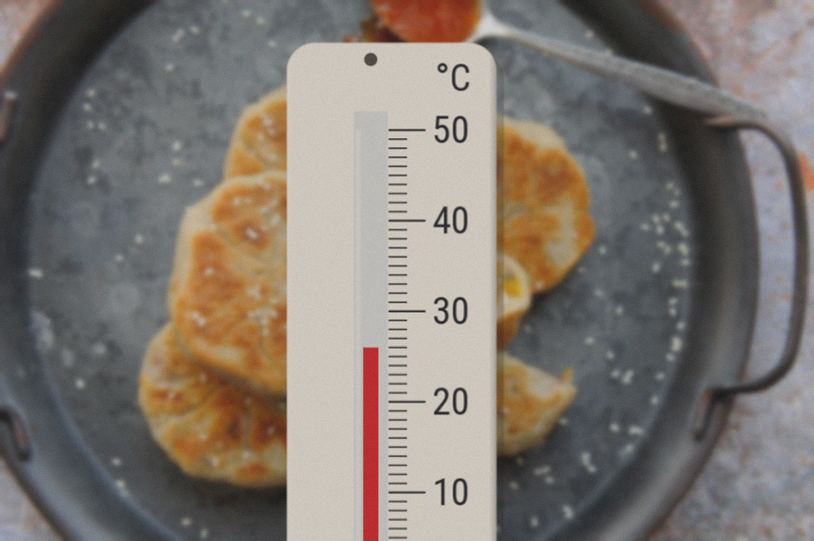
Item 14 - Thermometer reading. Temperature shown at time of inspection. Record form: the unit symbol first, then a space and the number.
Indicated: °C 26
